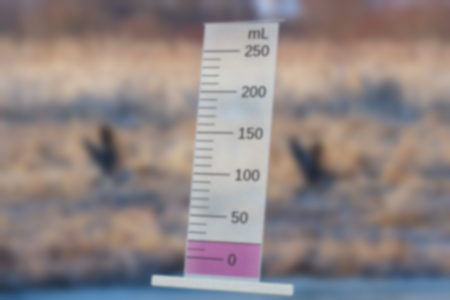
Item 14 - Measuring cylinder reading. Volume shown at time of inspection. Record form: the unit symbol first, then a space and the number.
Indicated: mL 20
